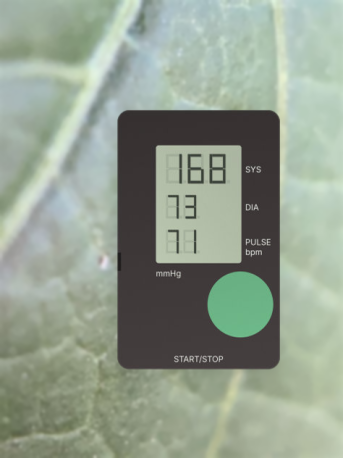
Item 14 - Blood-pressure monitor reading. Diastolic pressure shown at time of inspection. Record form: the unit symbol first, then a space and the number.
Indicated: mmHg 73
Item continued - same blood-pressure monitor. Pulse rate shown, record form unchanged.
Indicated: bpm 71
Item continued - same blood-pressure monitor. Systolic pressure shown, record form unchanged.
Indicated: mmHg 168
